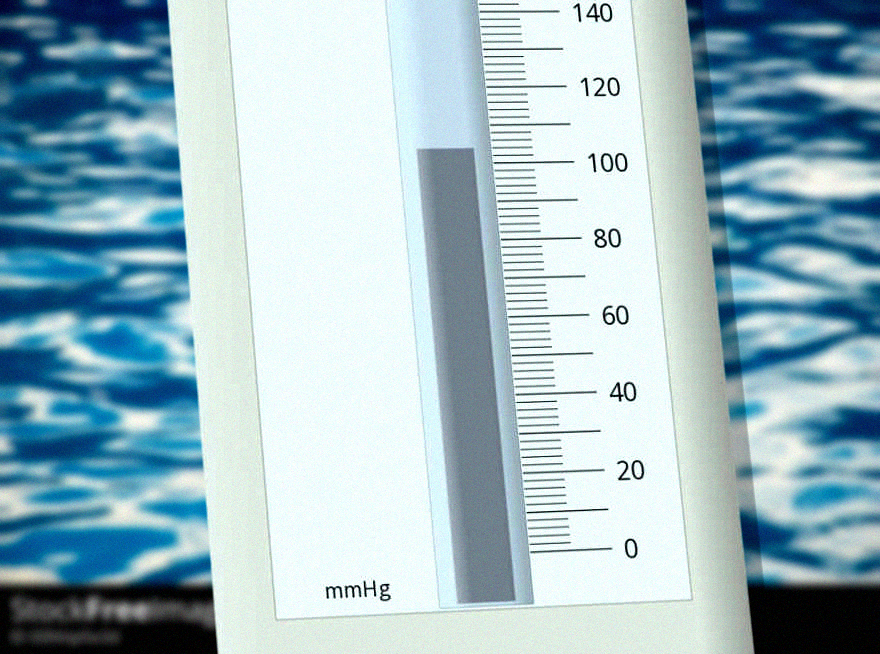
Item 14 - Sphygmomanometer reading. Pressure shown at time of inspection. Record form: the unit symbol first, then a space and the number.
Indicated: mmHg 104
